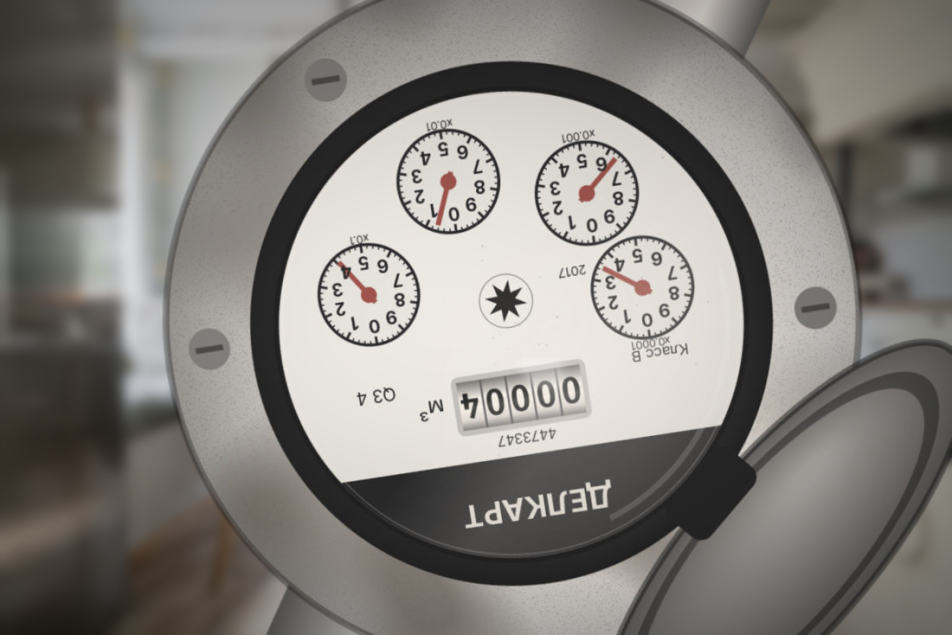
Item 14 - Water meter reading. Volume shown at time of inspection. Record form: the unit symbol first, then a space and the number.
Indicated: m³ 4.4063
